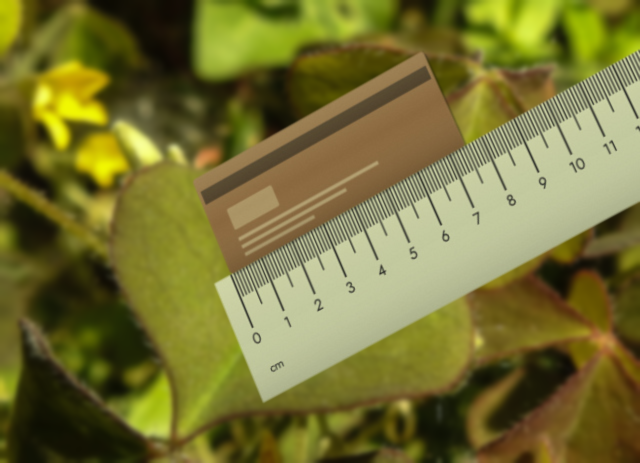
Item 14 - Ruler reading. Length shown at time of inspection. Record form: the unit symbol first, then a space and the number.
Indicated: cm 7.5
